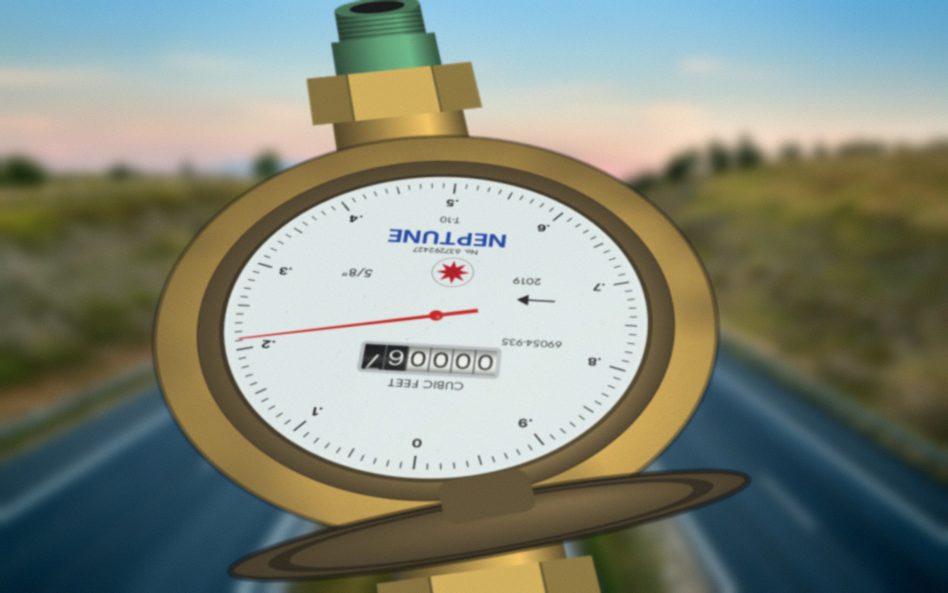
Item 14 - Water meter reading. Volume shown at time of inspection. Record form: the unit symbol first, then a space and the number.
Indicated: ft³ 67.21
